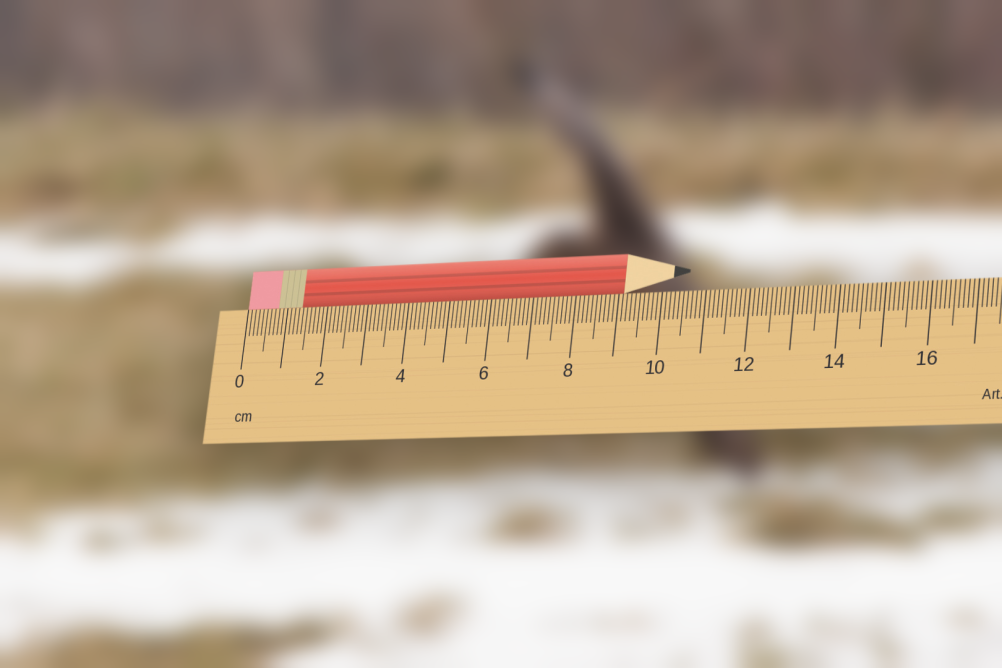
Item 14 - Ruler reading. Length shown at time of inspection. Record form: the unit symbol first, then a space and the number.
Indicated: cm 10.6
